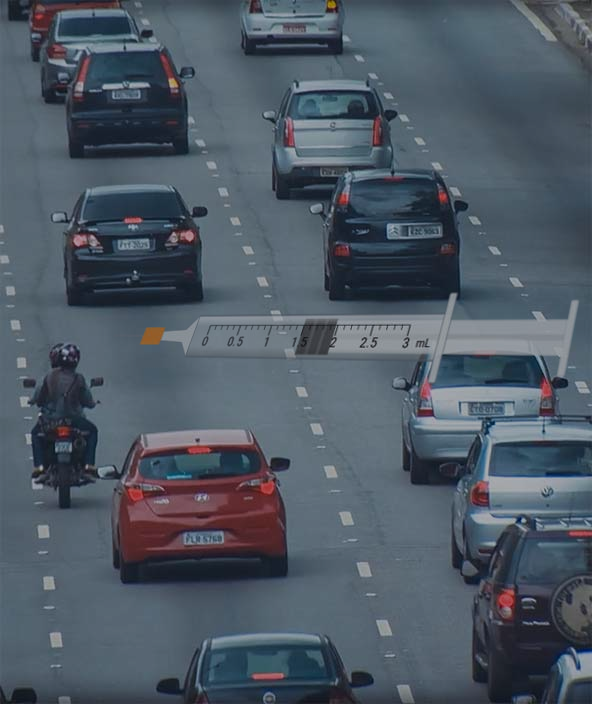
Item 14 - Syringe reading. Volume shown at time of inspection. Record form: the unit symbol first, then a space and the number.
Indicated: mL 1.5
